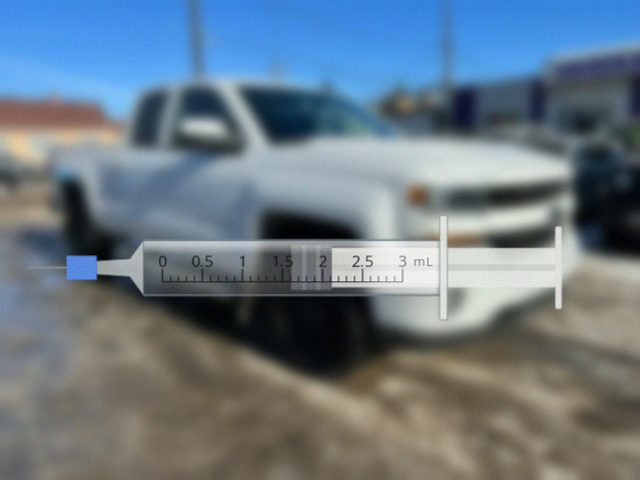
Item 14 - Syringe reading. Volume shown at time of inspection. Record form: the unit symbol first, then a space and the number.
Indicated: mL 1.6
